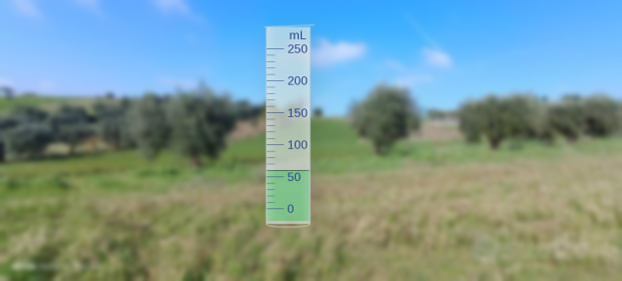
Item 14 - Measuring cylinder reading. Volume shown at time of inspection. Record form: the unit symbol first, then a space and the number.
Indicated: mL 60
